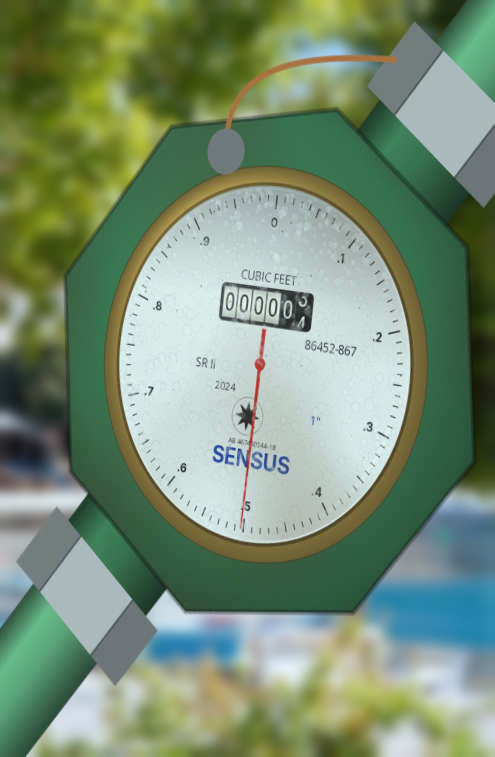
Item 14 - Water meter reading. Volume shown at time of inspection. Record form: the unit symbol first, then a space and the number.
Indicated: ft³ 3.50
